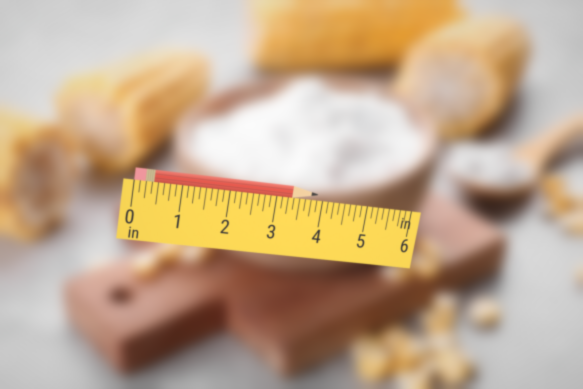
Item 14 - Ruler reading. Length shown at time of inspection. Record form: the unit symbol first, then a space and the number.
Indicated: in 3.875
